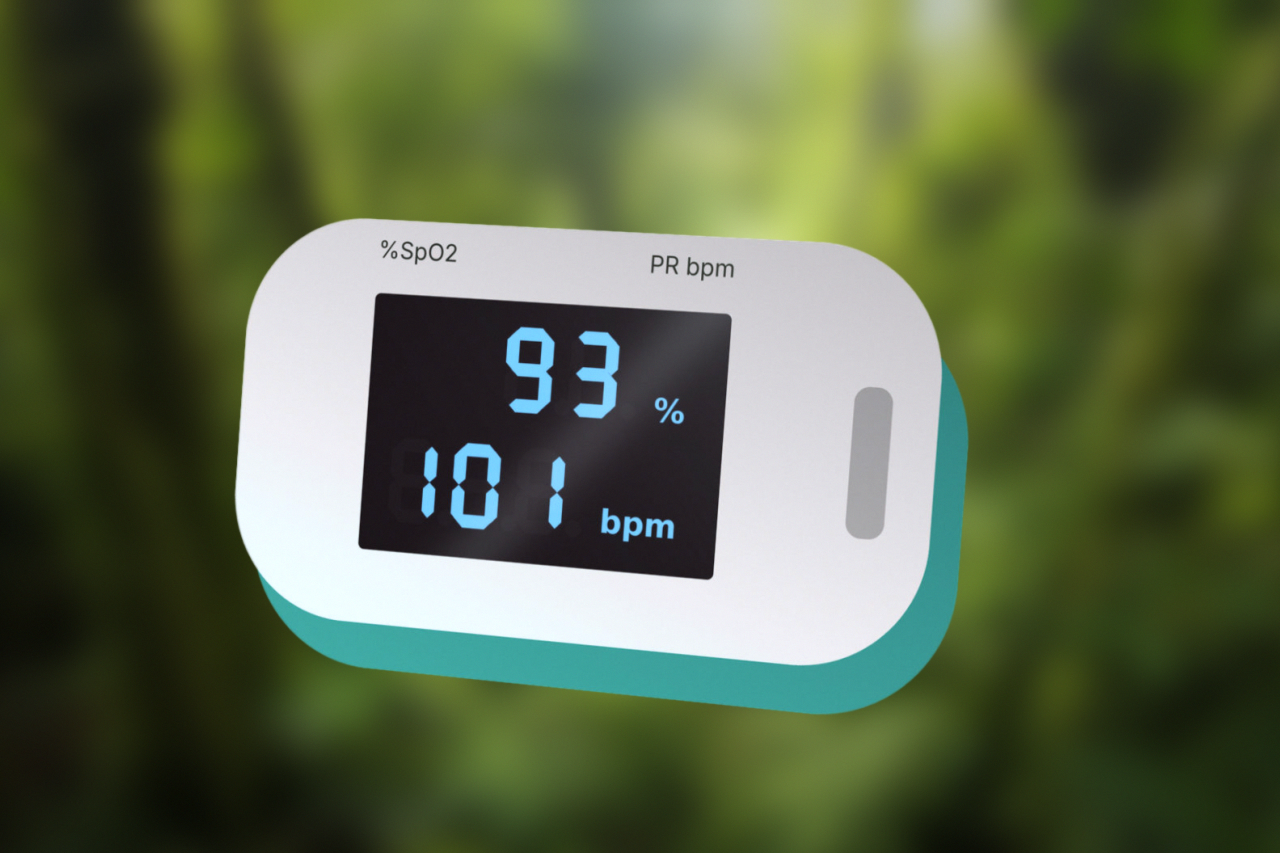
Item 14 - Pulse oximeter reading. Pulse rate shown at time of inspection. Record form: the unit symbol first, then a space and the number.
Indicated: bpm 101
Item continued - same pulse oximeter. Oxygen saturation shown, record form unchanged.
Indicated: % 93
